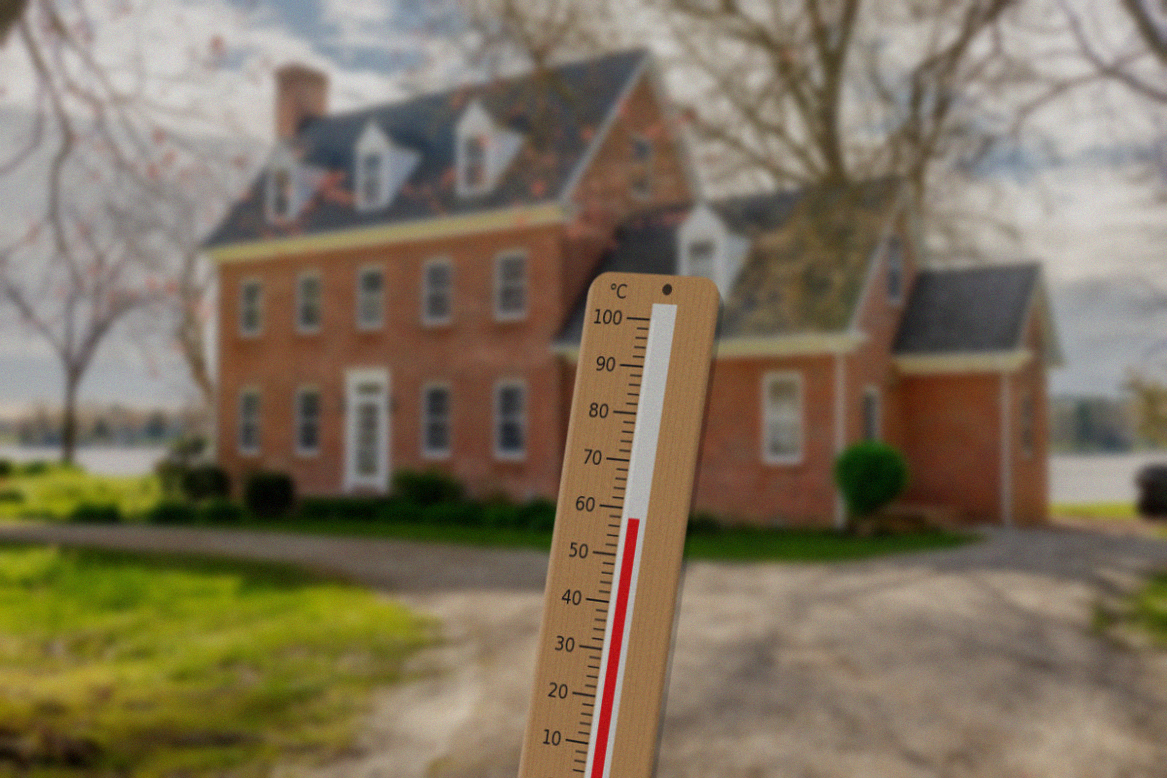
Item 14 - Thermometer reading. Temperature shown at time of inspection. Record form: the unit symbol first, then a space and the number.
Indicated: °C 58
